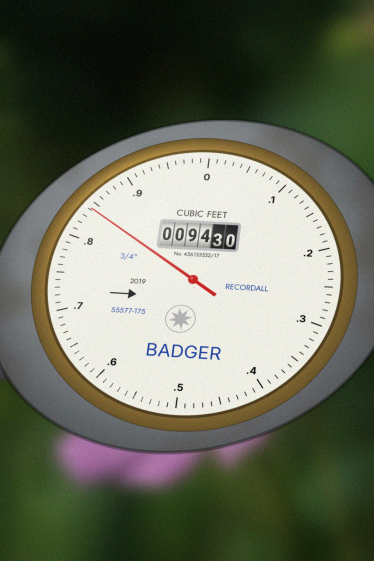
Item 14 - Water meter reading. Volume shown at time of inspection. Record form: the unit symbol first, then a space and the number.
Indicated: ft³ 9429.84
